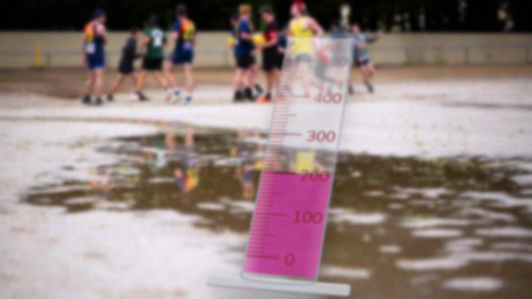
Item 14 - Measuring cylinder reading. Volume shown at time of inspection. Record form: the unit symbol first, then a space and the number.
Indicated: mL 200
